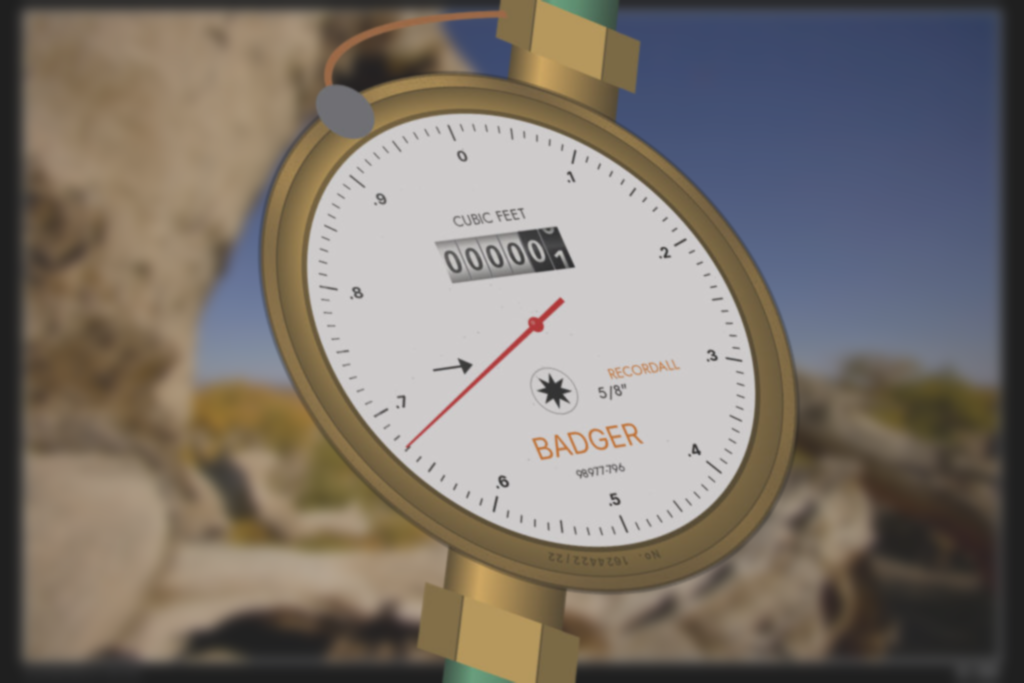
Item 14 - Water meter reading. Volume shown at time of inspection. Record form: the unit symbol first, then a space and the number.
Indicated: ft³ 0.67
